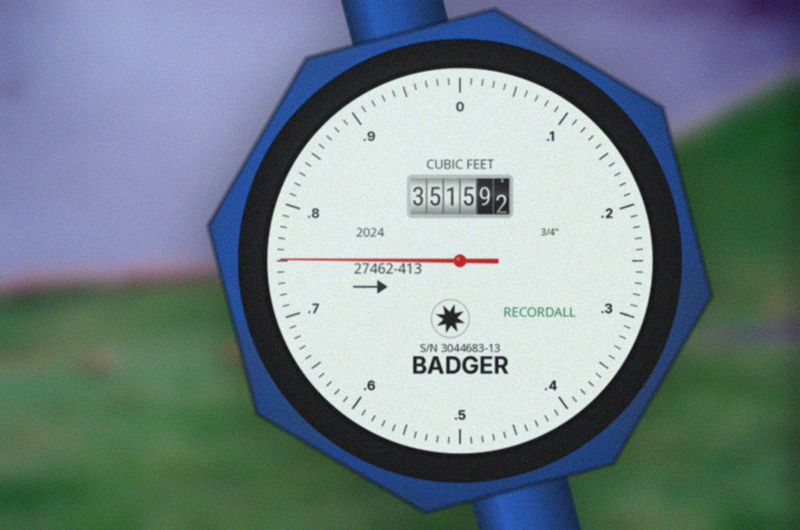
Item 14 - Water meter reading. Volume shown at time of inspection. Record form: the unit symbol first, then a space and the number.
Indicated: ft³ 351591.75
